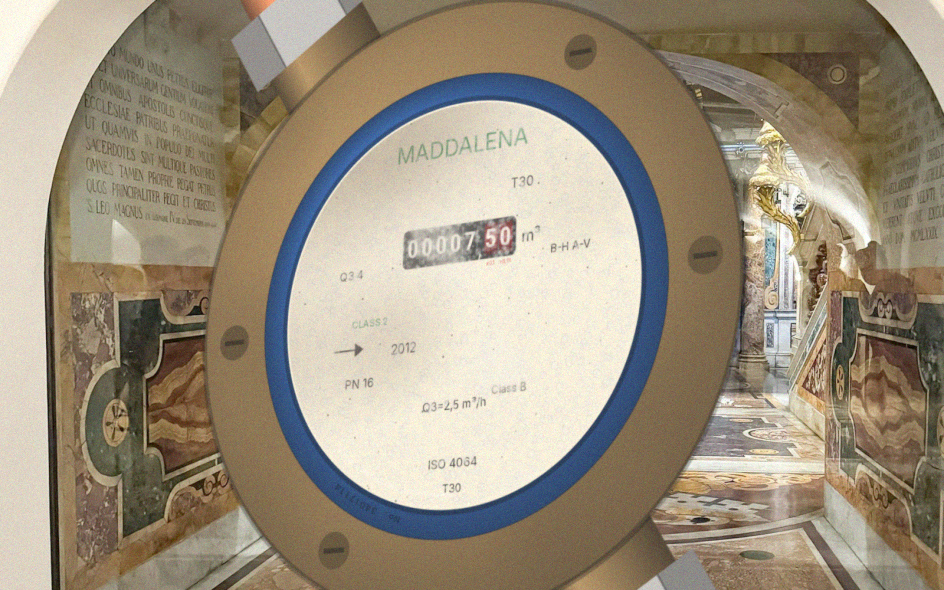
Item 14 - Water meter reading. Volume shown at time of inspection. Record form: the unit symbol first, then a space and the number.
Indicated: m³ 7.50
